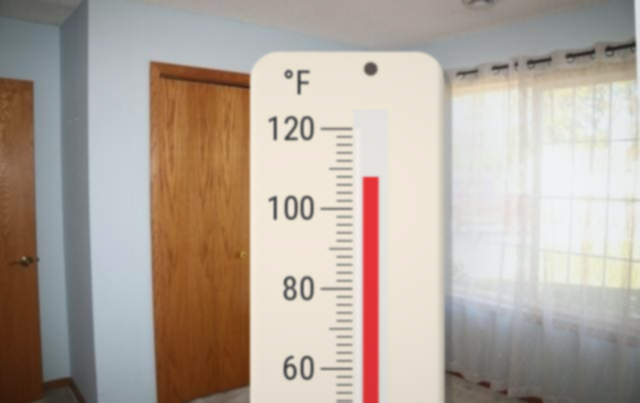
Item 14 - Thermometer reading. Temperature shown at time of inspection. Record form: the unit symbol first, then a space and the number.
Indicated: °F 108
